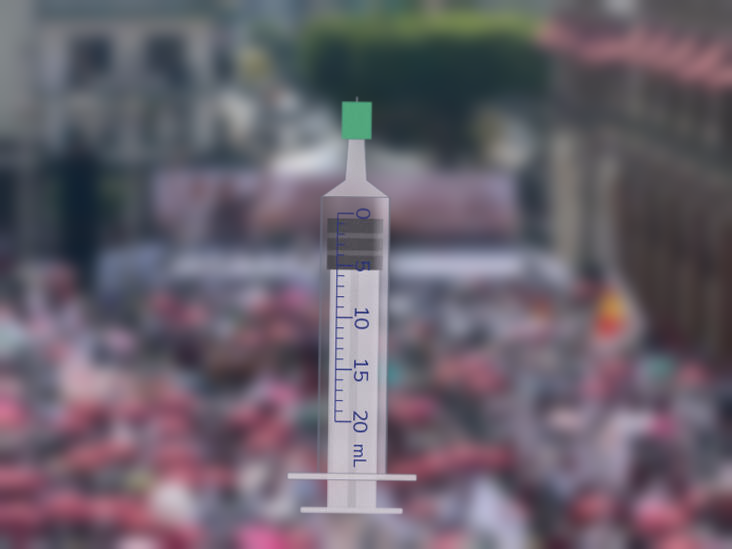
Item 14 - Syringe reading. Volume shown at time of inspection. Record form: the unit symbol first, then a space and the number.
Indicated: mL 0.5
